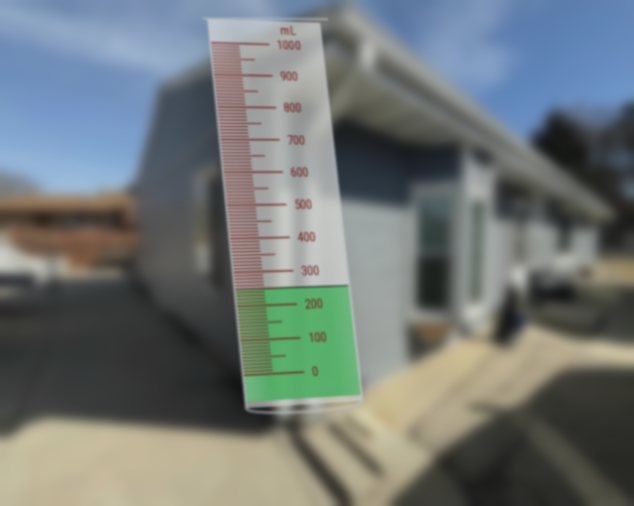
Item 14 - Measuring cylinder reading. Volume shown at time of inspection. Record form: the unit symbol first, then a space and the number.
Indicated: mL 250
